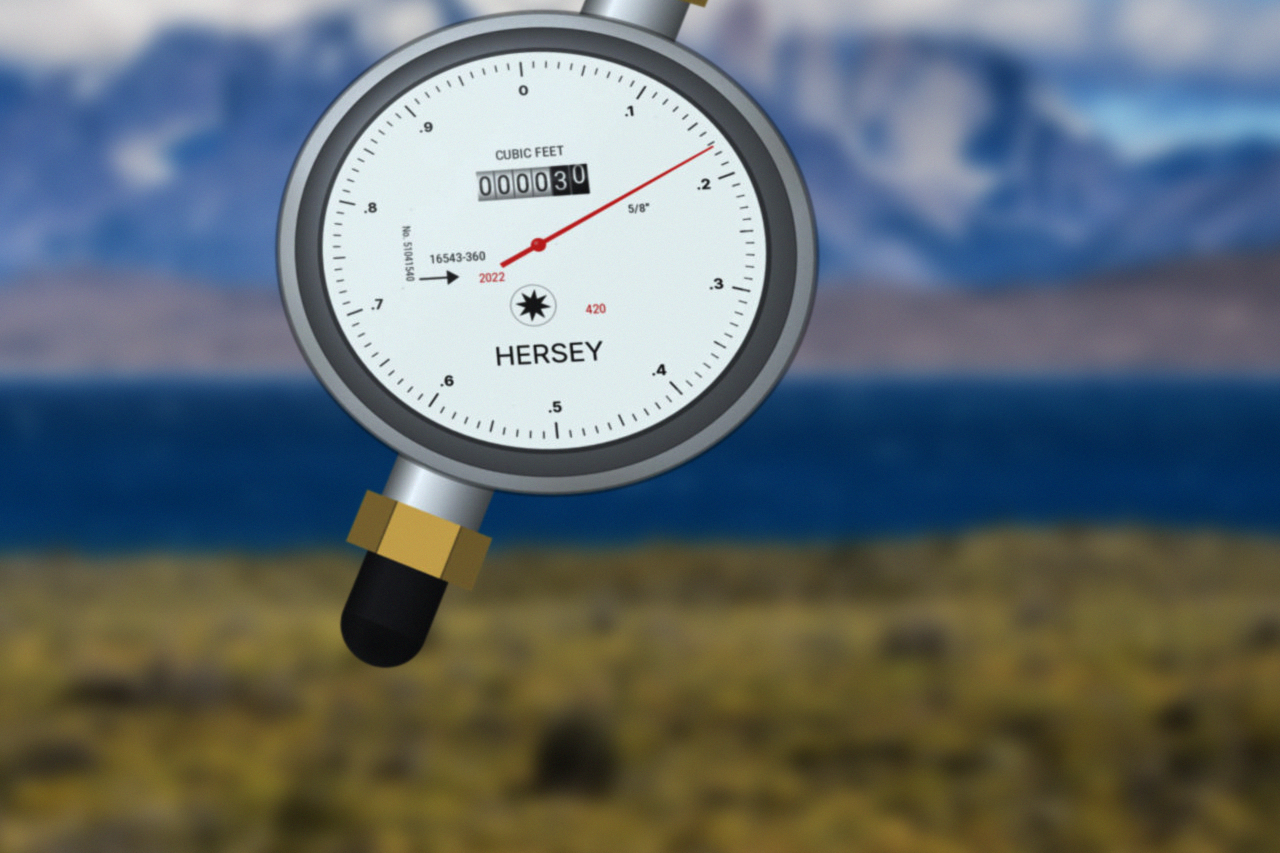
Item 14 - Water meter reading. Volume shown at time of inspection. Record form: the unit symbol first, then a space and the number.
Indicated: ft³ 30.17
